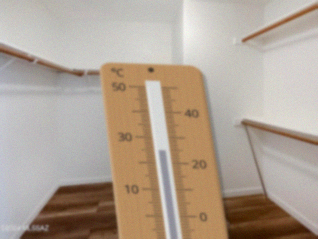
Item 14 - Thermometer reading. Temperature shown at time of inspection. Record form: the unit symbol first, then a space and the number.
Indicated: °C 25
